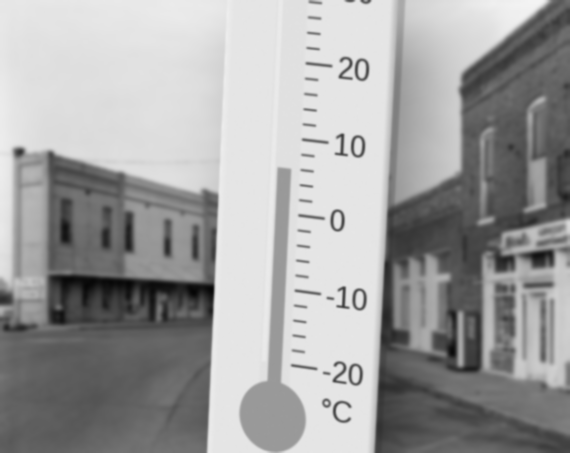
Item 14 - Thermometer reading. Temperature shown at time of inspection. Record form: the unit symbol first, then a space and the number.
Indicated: °C 6
